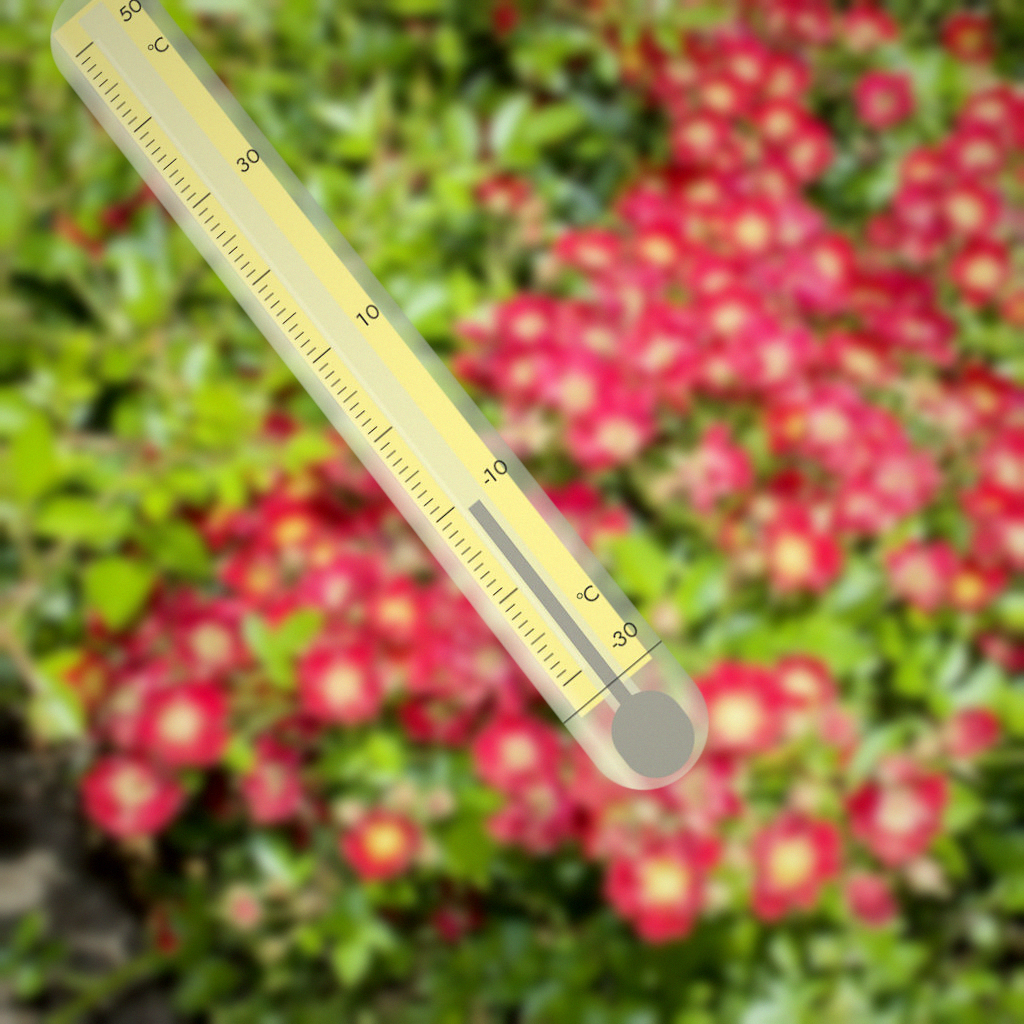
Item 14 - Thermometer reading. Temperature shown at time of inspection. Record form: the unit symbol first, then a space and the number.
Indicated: °C -11
